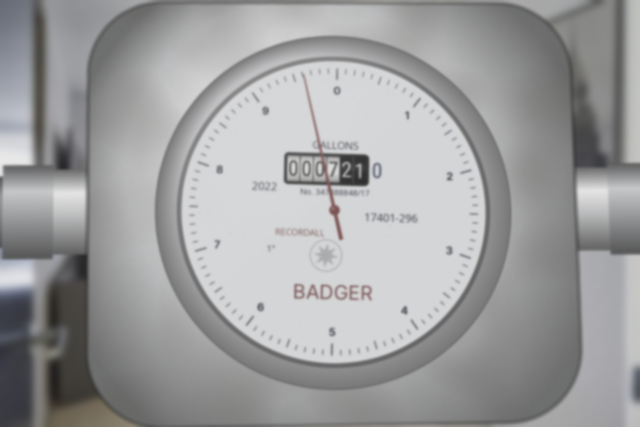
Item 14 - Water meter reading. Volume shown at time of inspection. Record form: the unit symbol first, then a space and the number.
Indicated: gal 7209.6
